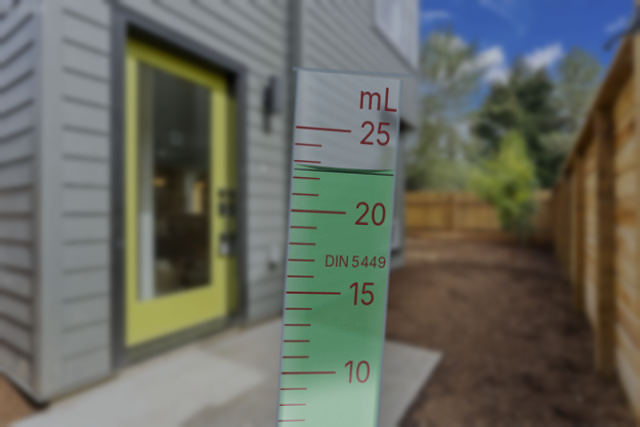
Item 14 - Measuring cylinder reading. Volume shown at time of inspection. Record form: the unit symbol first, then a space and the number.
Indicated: mL 22.5
